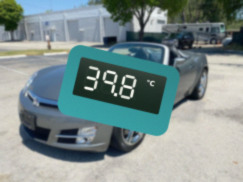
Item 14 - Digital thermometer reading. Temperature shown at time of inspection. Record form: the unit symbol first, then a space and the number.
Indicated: °C 39.8
